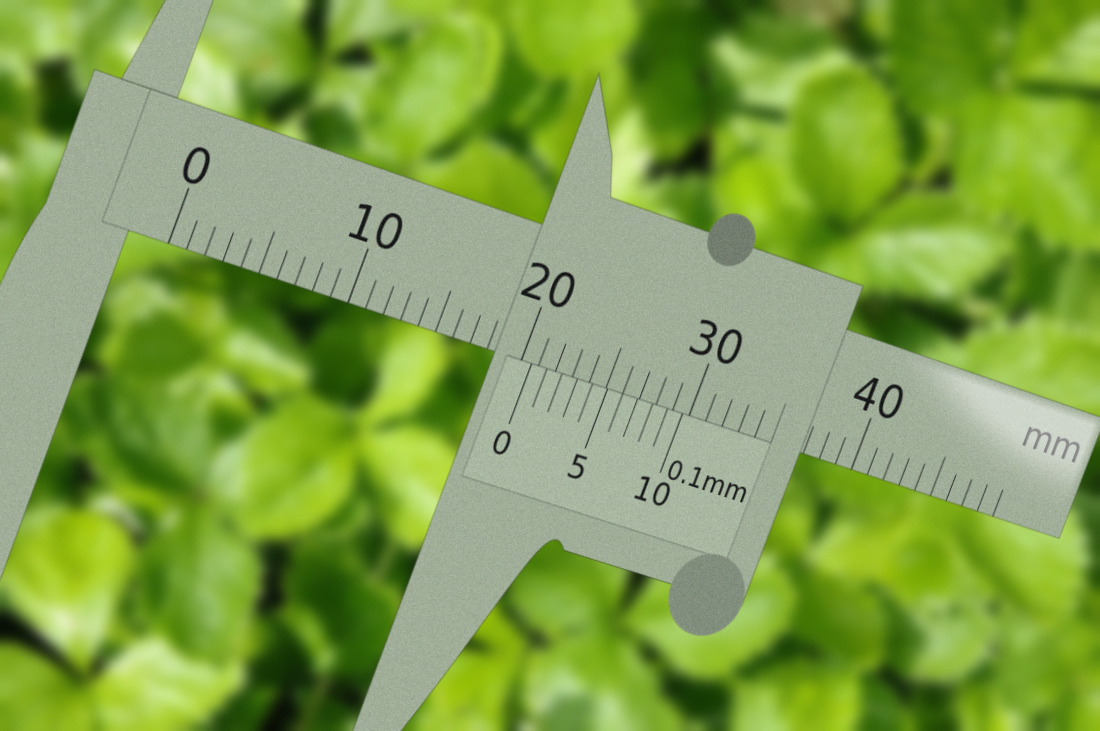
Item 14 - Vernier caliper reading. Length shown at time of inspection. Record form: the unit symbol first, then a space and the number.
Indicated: mm 20.6
